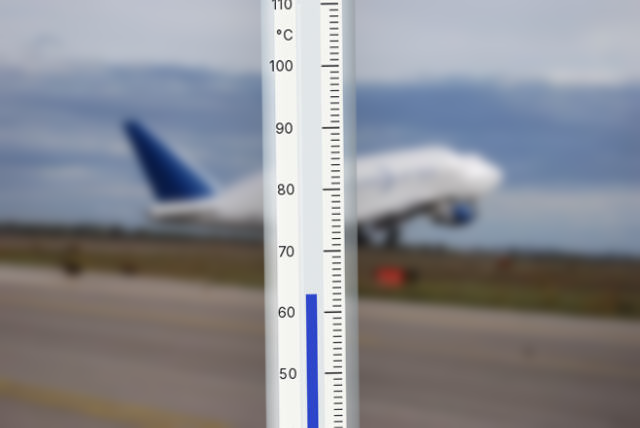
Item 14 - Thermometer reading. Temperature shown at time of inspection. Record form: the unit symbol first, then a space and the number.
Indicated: °C 63
